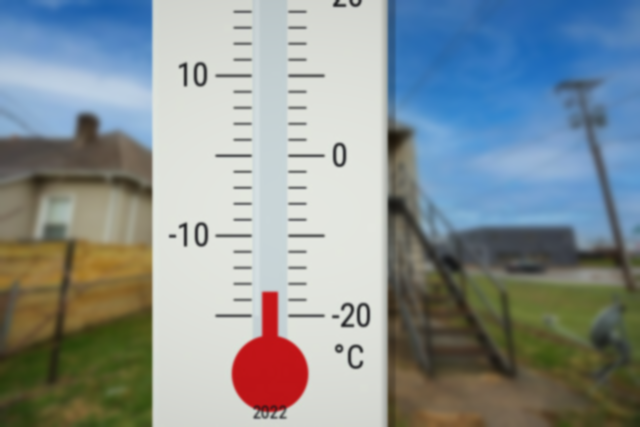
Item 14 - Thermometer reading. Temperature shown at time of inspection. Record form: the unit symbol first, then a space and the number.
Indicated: °C -17
